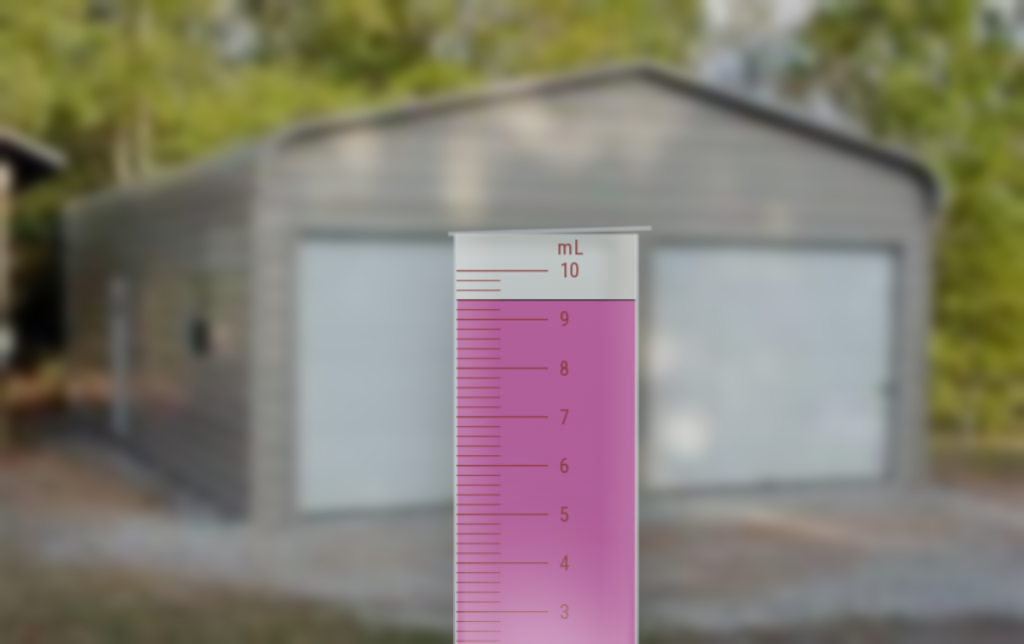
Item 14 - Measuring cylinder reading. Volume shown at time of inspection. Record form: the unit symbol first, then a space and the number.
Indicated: mL 9.4
